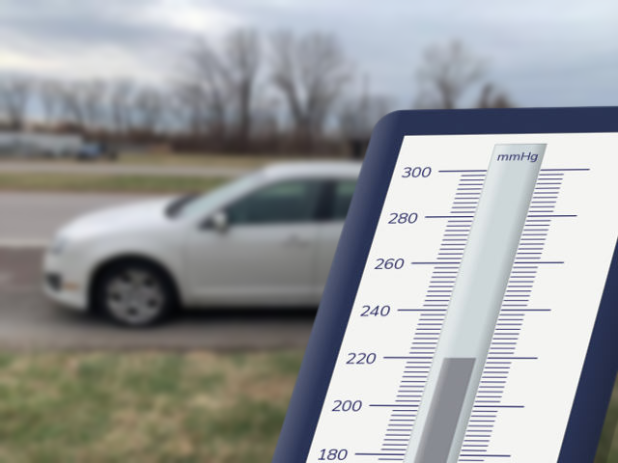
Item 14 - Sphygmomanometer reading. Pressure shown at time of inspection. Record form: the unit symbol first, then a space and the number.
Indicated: mmHg 220
